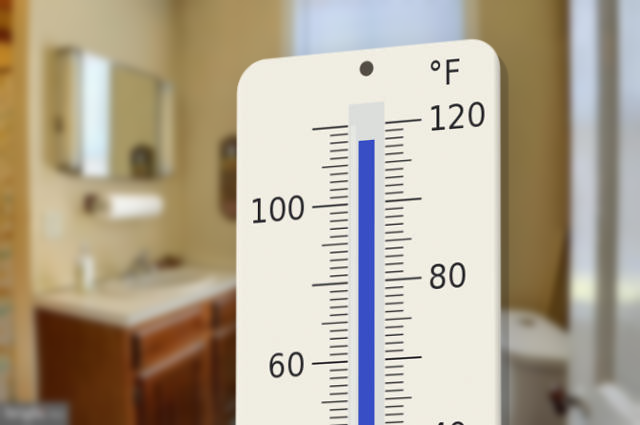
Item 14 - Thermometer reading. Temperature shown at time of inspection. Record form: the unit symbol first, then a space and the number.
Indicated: °F 116
